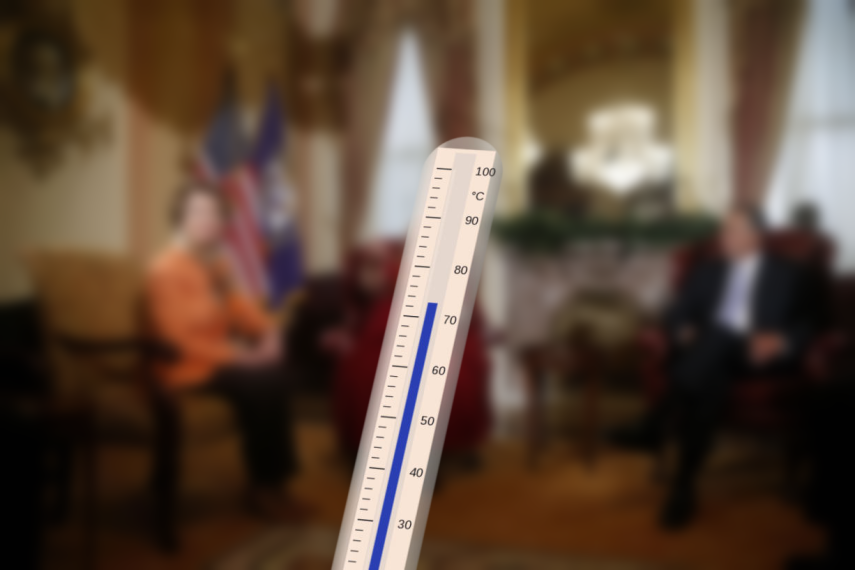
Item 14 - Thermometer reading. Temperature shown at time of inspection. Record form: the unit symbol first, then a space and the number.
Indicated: °C 73
